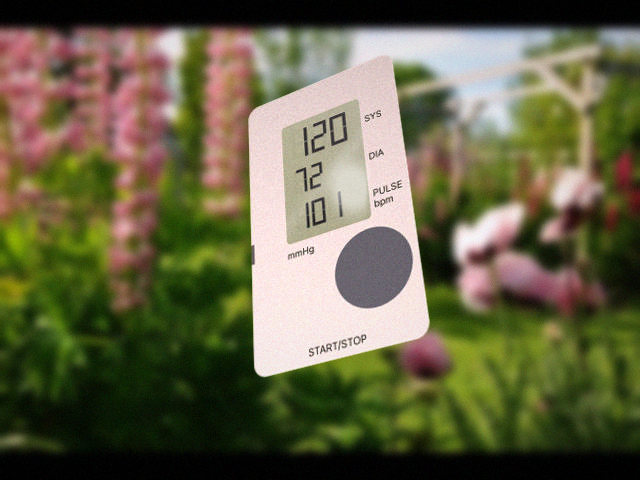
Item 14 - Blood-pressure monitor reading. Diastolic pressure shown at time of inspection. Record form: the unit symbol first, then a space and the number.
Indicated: mmHg 72
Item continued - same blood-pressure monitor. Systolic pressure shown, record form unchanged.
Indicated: mmHg 120
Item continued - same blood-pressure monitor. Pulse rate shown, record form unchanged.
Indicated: bpm 101
